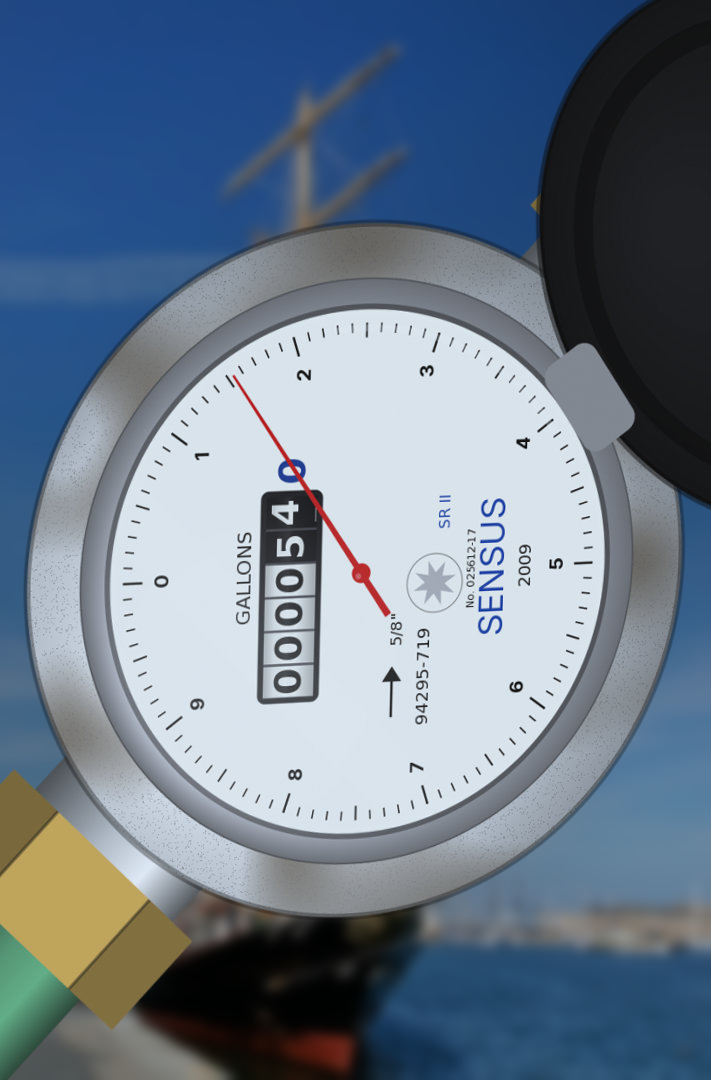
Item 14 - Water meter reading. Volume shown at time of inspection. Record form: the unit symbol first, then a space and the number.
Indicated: gal 541.5
